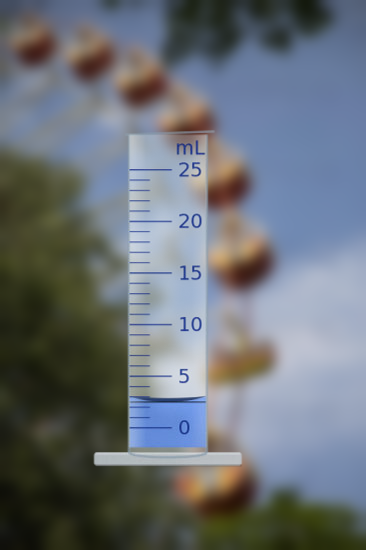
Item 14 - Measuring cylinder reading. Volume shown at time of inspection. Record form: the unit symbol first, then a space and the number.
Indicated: mL 2.5
